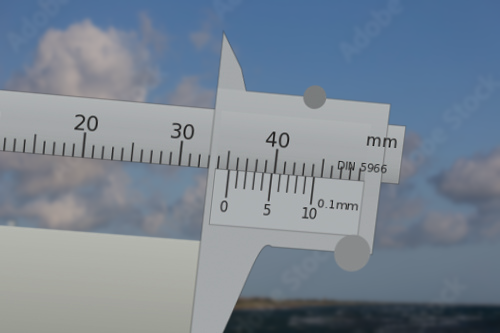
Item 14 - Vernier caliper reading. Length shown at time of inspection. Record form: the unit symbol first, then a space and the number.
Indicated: mm 35.2
